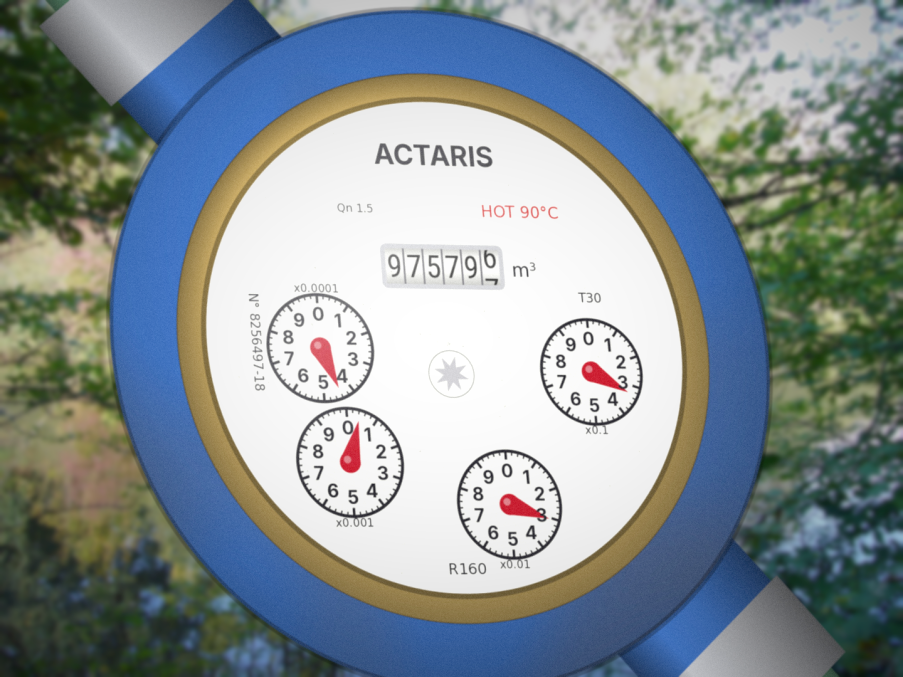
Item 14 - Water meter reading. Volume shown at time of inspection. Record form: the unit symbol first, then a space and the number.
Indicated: m³ 975796.3304
